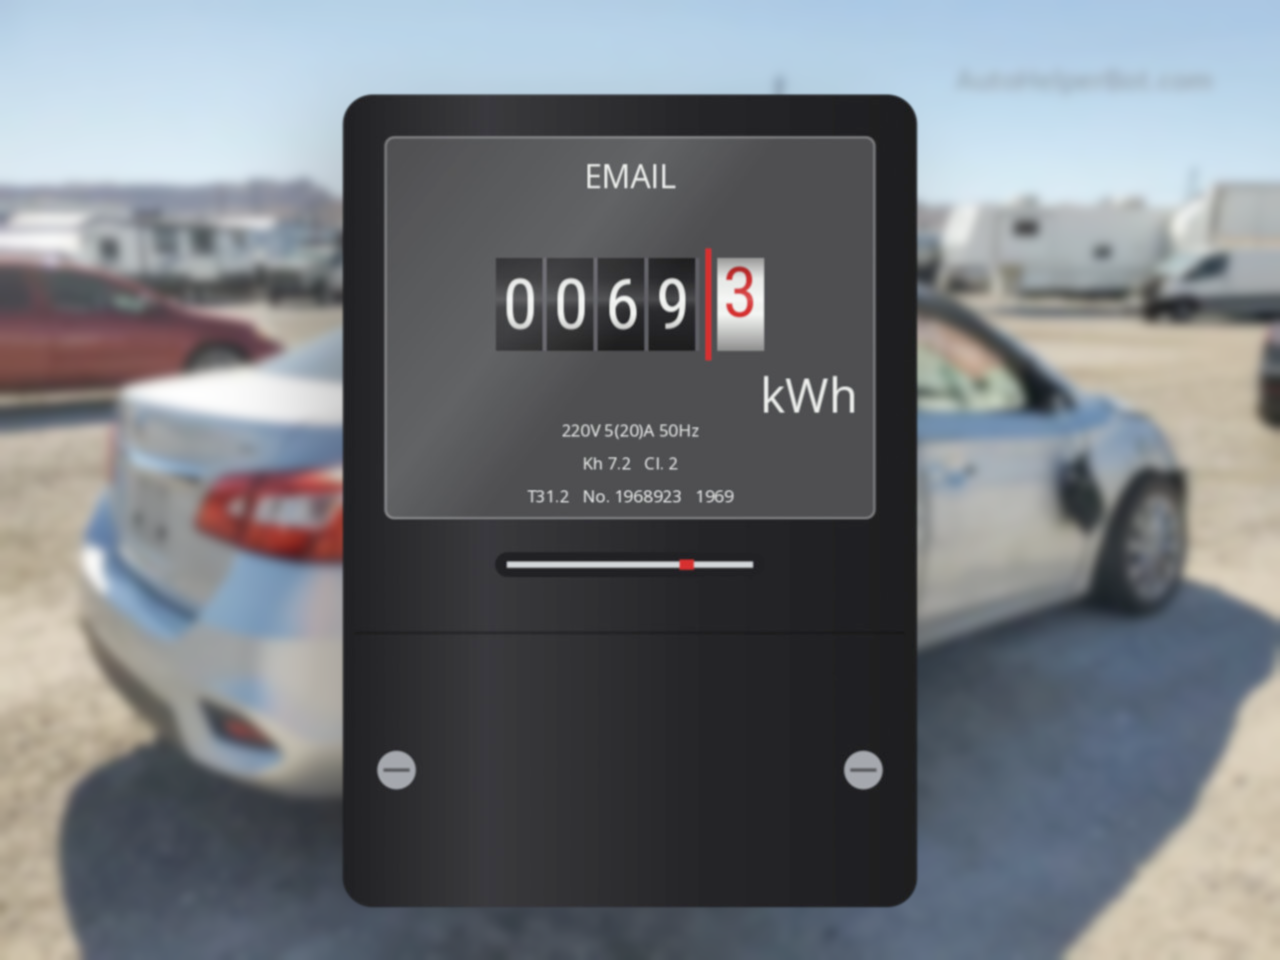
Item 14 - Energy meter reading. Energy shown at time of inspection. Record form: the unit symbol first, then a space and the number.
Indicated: kWh 69.3
